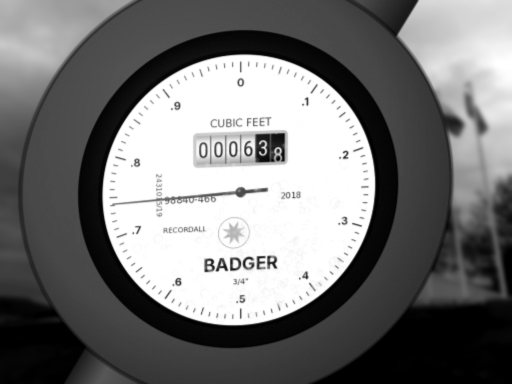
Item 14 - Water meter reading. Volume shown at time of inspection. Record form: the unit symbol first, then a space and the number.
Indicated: ft³ 637.74
